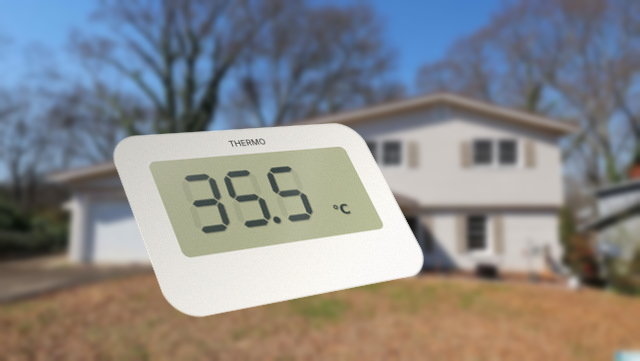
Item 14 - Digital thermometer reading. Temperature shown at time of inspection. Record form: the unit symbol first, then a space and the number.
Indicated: °C 35.5
